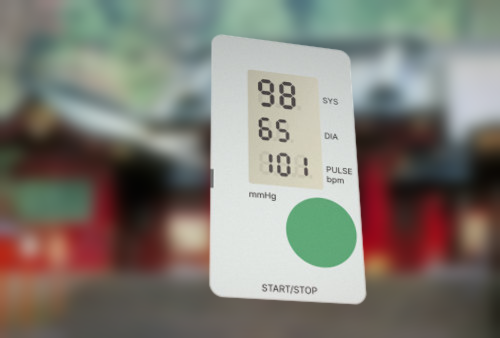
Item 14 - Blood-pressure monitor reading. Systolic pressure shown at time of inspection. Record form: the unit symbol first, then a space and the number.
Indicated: mmHg 98
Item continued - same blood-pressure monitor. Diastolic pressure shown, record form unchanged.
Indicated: mmHg 65
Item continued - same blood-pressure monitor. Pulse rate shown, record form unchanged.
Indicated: bpm 101
